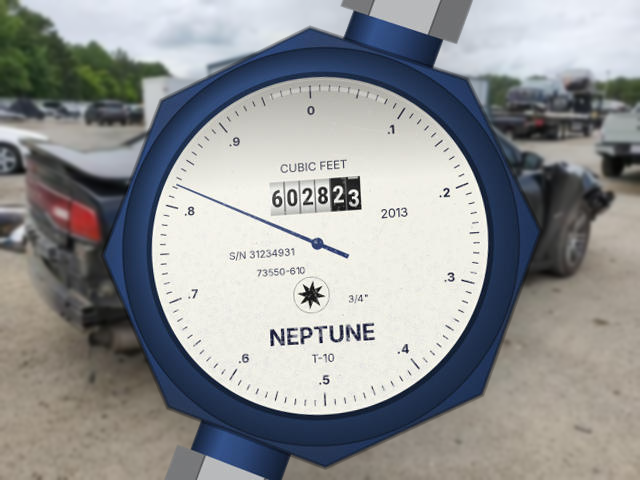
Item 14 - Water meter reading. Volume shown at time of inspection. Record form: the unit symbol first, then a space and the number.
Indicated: ft³ 602822.82
